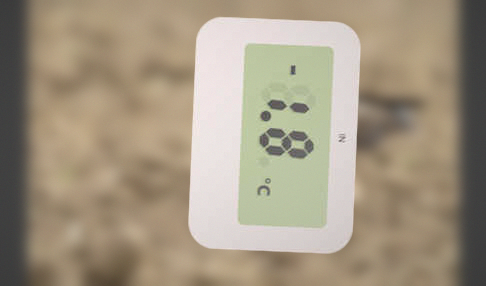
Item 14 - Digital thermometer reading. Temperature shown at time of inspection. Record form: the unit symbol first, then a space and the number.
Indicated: °C -1.8
